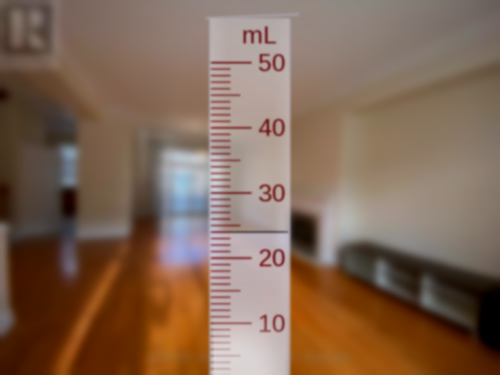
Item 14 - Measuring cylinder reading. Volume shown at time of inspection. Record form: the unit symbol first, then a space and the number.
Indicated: mL 24
